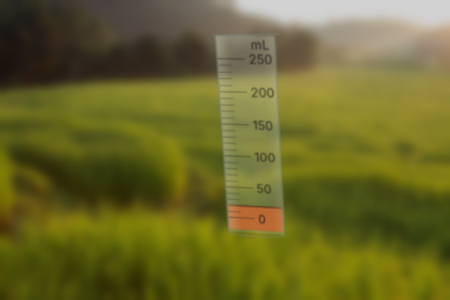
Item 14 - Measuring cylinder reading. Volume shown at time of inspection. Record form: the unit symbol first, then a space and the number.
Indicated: mL 20
